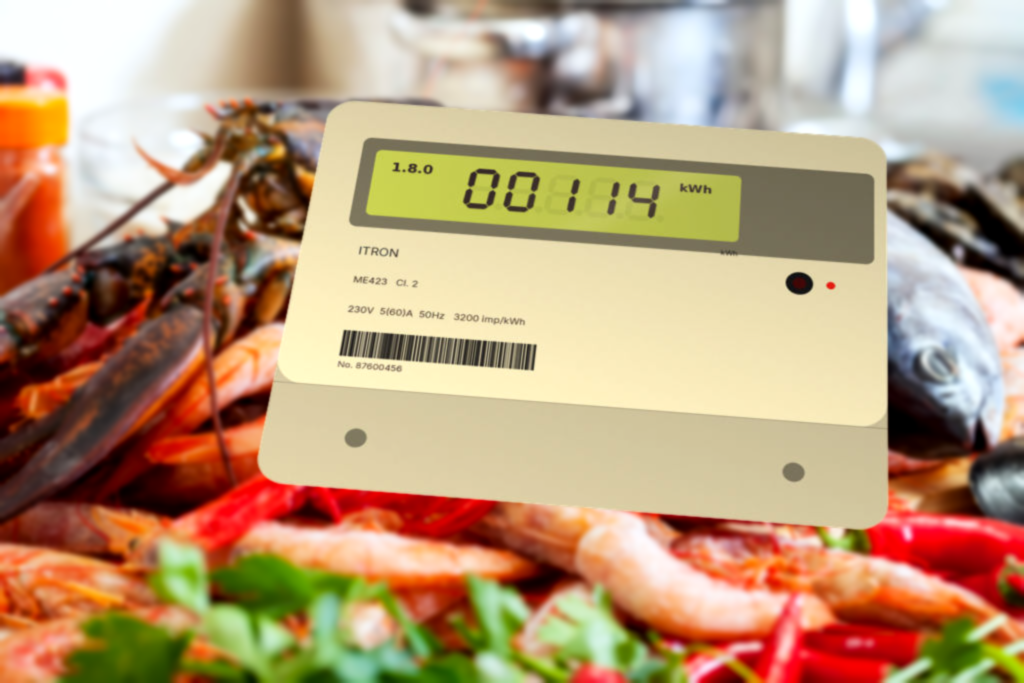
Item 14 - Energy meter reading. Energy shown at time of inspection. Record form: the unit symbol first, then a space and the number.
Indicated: kWh 114
